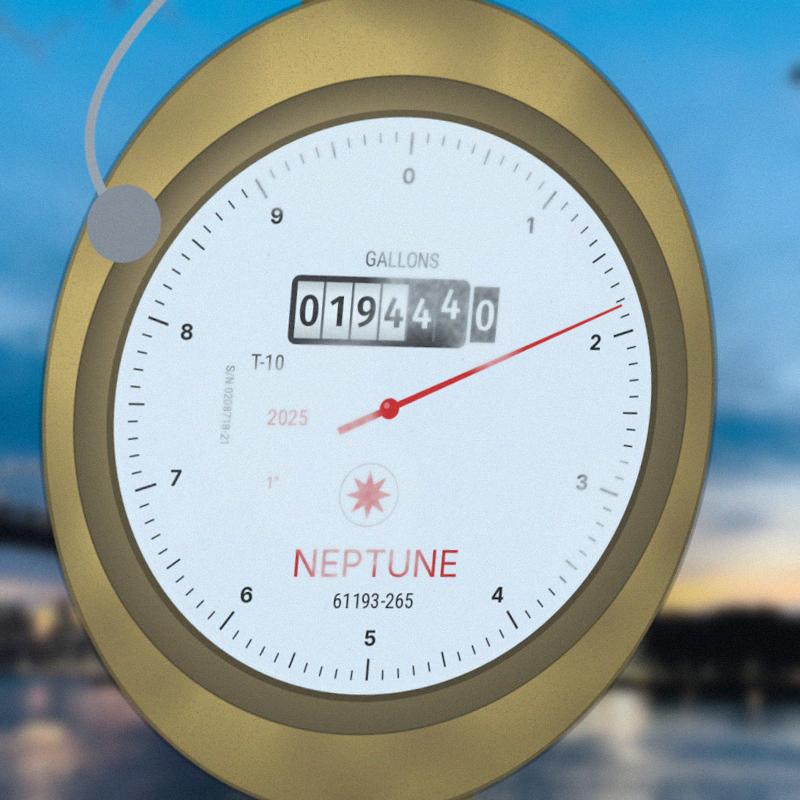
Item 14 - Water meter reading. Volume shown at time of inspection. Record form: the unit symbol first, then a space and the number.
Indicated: gal 194441.8
